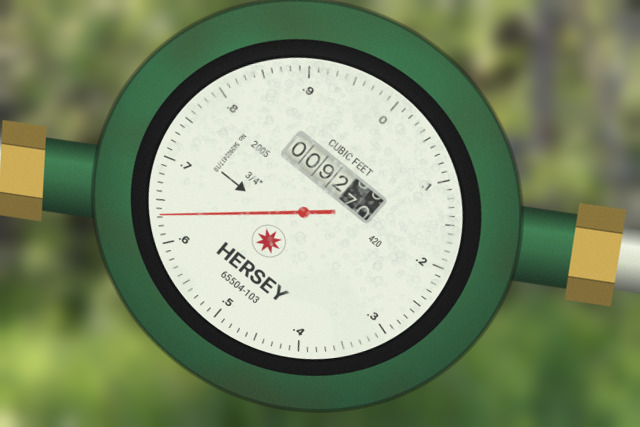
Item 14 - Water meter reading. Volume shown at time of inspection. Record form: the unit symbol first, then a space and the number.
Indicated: ft³ 9269.63
